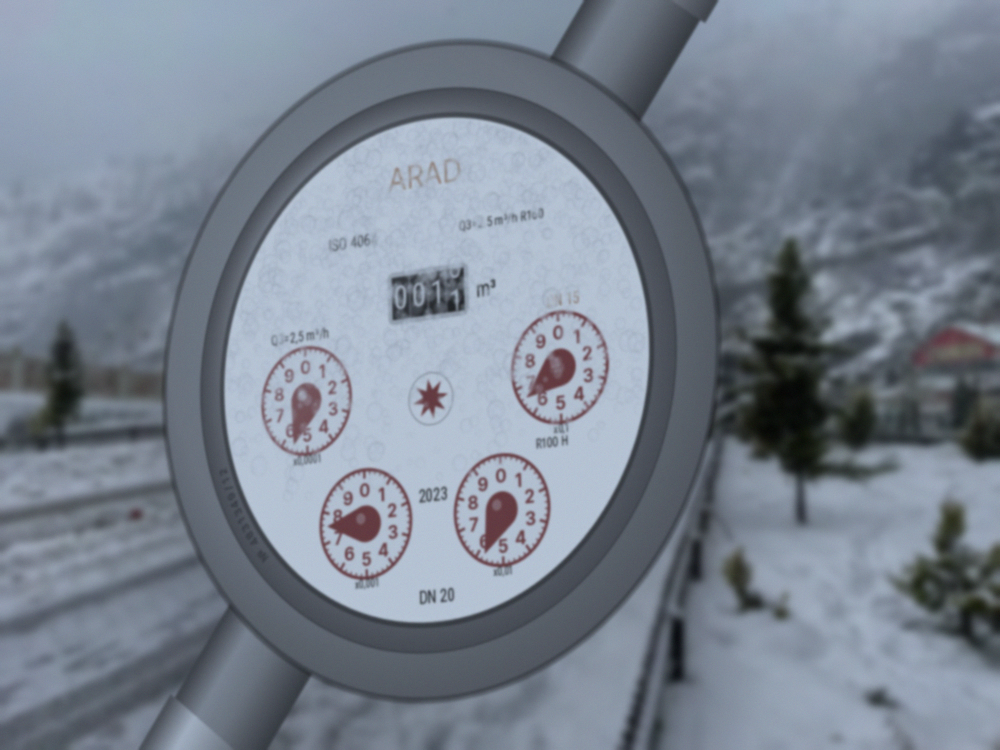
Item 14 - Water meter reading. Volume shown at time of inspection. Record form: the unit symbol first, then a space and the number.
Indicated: m³ 10.6575
